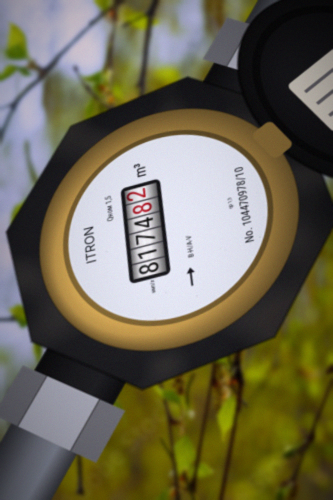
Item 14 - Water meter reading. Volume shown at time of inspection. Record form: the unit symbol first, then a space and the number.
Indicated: m³ 8174.82
